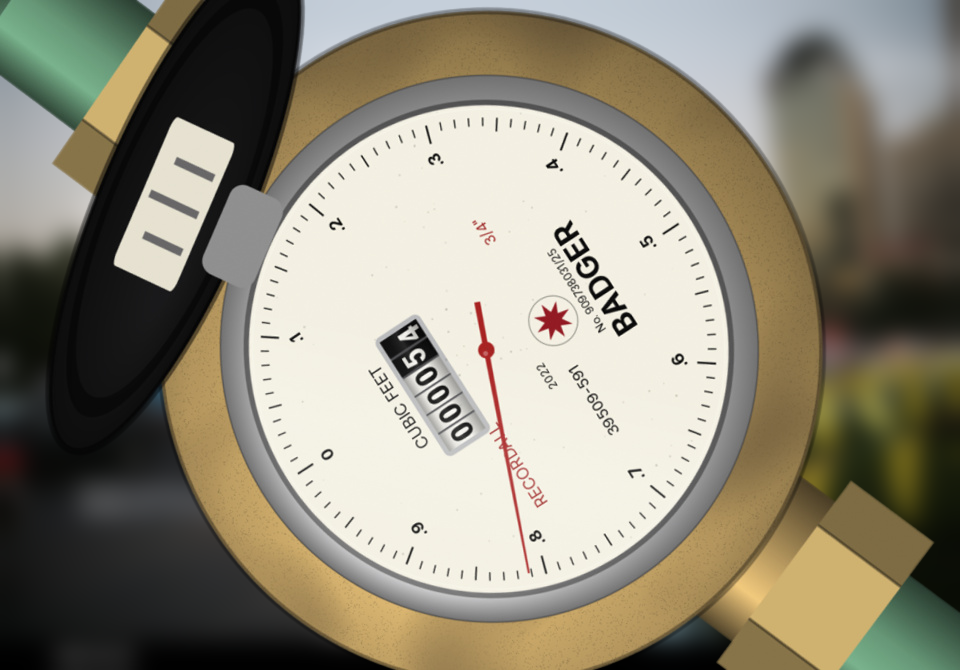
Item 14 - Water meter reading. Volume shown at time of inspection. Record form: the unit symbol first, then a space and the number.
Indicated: ft³ 53.81
